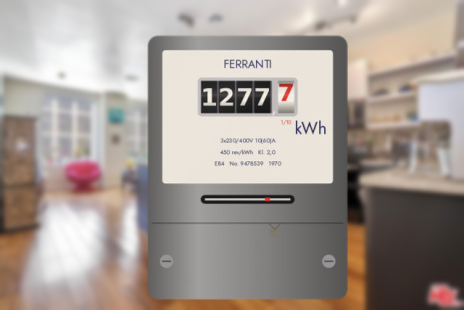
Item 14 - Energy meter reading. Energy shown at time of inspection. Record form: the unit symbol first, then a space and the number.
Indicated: kWh 1277.7
